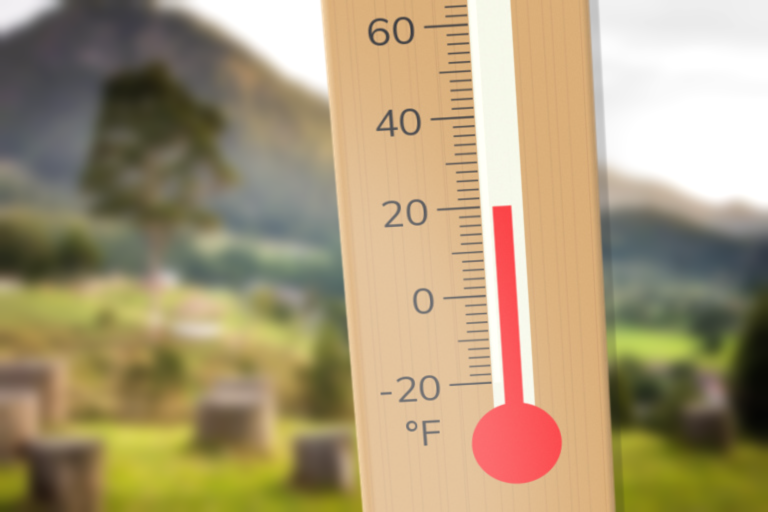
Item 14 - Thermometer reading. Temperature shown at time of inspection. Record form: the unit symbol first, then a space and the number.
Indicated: °F 20
